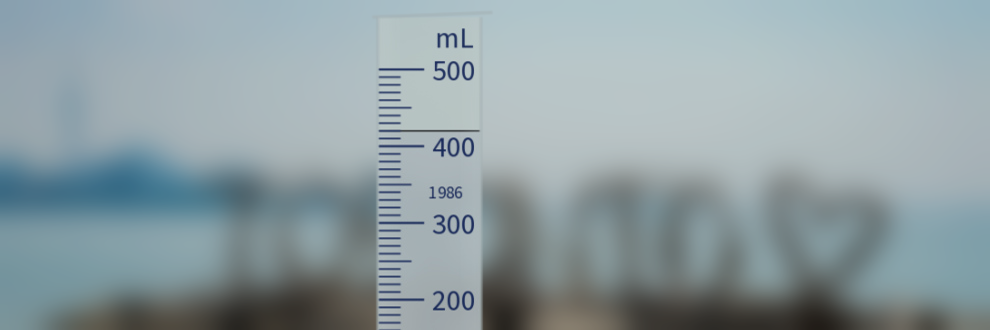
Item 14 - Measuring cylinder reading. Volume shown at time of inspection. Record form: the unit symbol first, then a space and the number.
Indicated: mL 420
